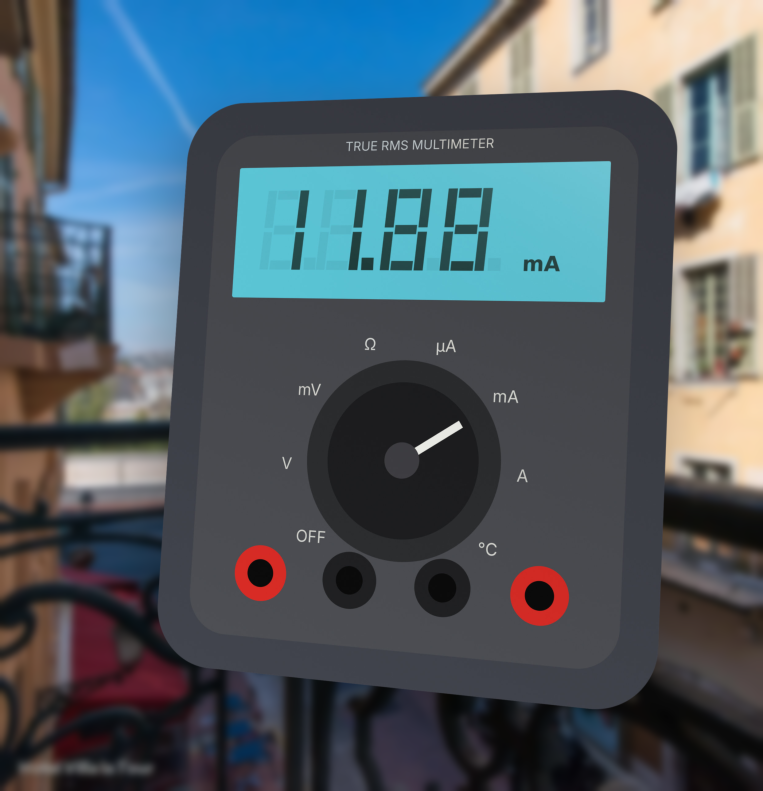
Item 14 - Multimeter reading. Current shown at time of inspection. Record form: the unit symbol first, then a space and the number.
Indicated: mA 11.88
